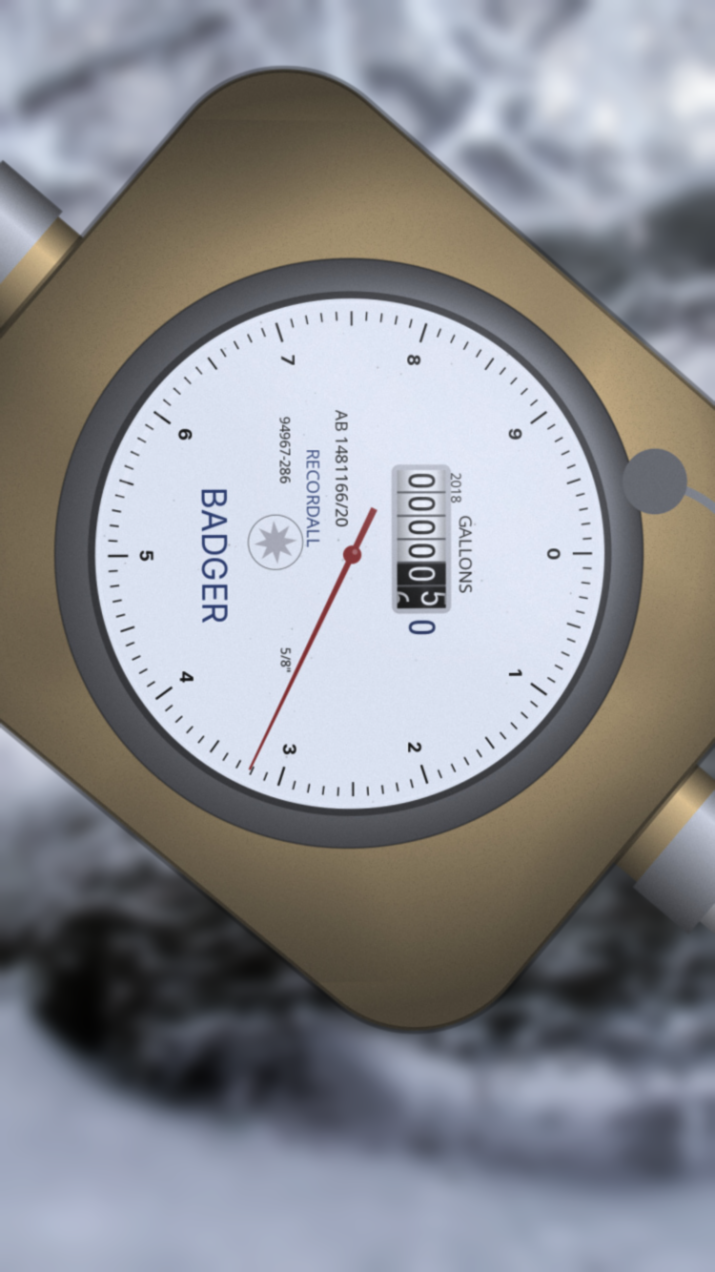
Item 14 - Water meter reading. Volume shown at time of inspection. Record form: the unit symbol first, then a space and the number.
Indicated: gal 53.2
